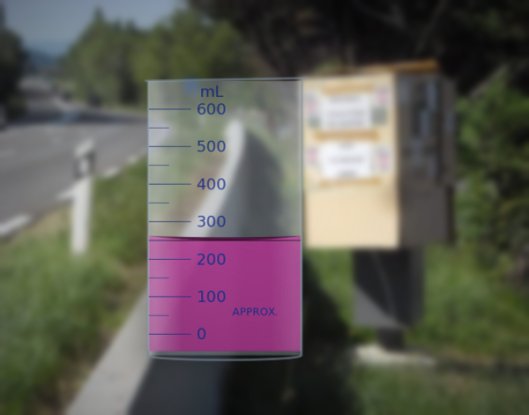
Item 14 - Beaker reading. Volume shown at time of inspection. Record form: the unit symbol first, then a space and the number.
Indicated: mL 250
